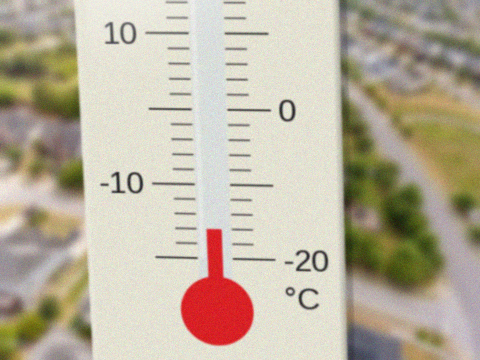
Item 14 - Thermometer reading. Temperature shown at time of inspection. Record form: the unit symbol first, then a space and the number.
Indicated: °C -16
